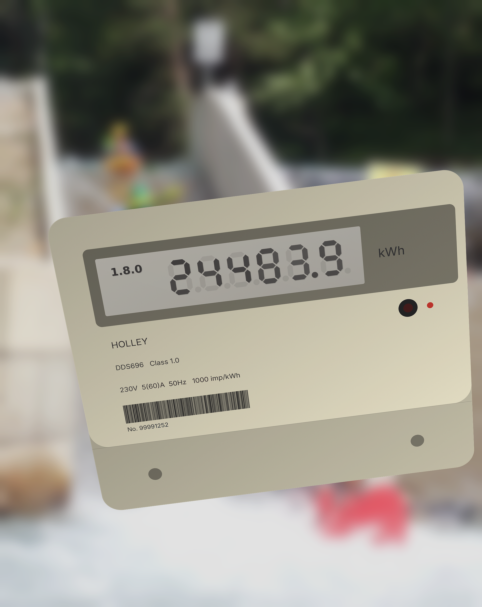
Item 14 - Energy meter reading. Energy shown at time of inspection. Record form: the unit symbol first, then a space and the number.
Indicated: kWh 24483.9
